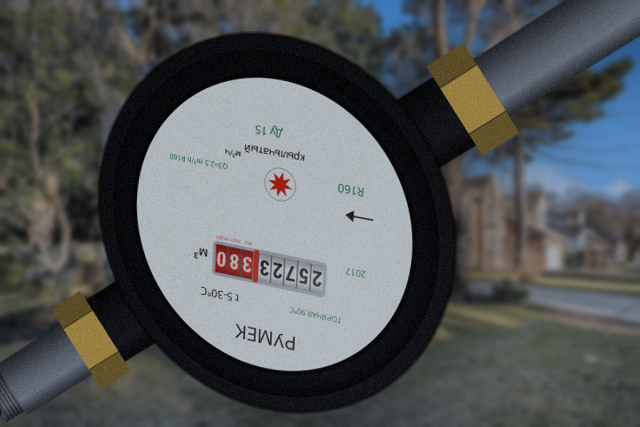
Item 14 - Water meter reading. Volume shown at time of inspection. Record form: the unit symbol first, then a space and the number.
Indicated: m³ 25723.380
